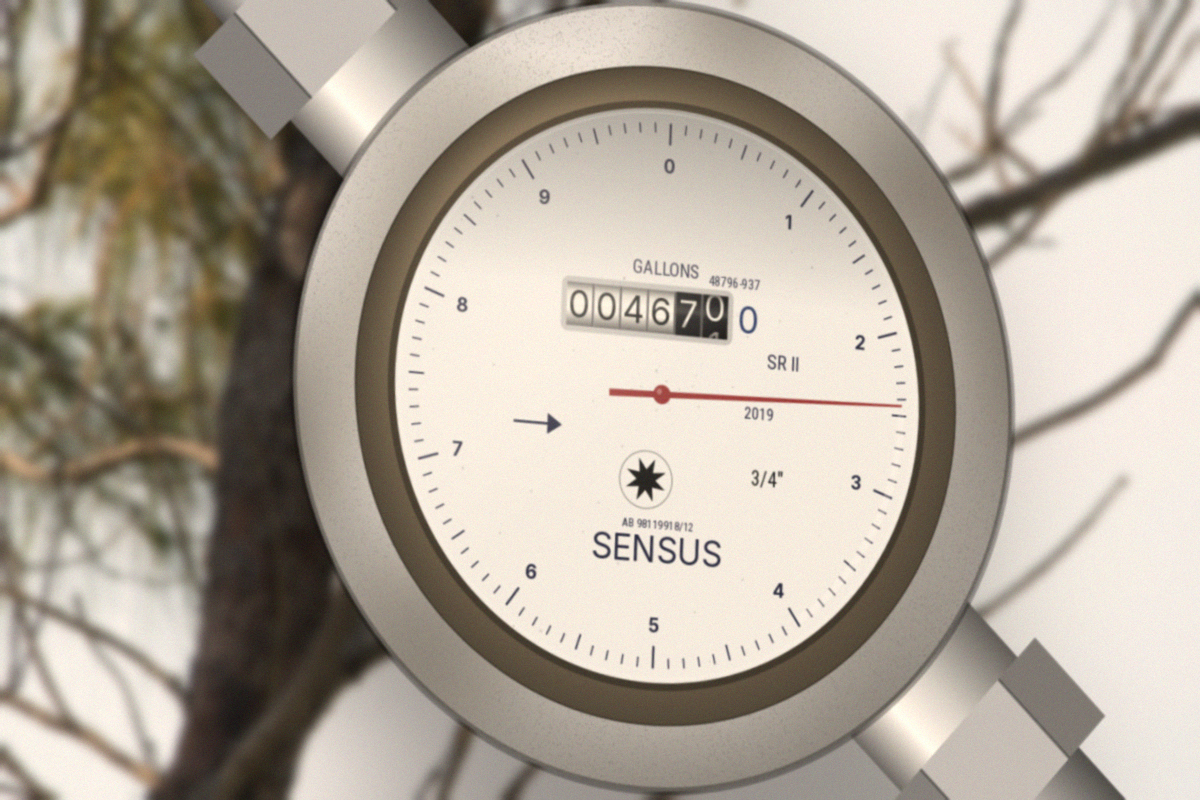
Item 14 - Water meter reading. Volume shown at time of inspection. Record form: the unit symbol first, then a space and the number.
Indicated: gal 46702.4
